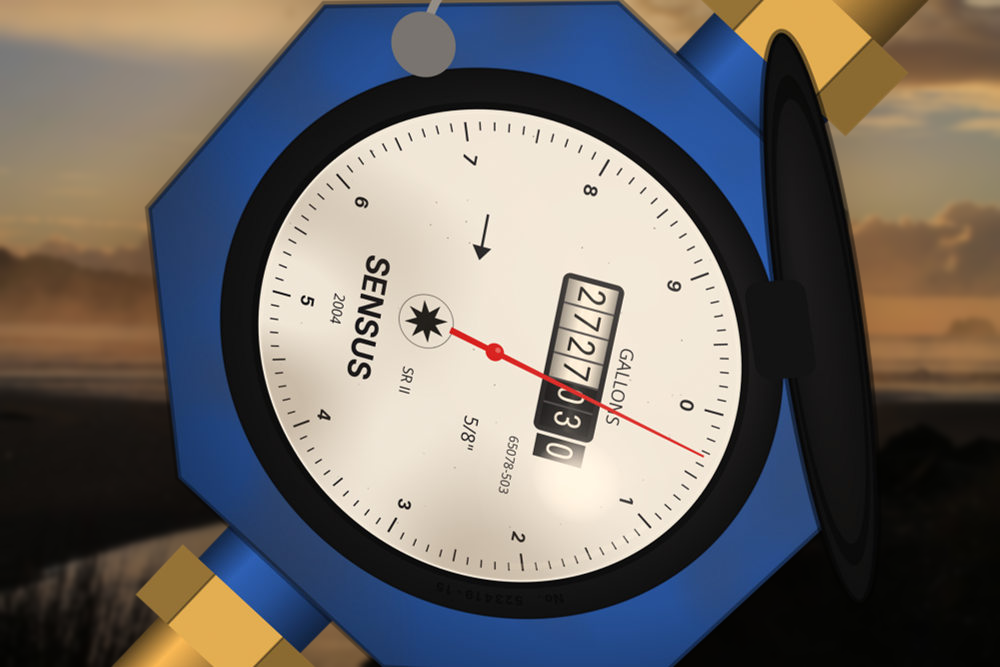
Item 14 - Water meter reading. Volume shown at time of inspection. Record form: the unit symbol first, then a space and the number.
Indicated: gal 2727030.3
